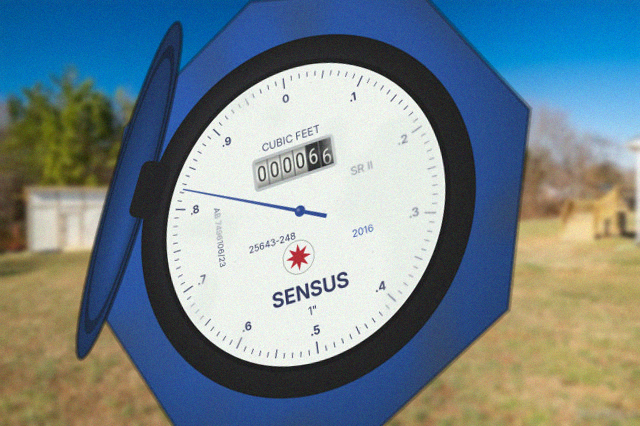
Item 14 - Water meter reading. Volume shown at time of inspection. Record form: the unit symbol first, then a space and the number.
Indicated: ft³ 65.82
